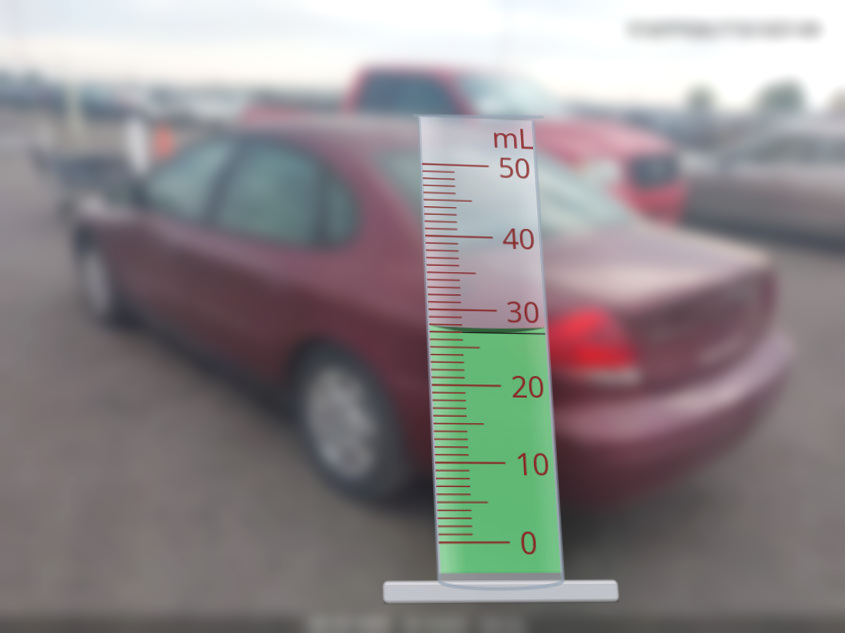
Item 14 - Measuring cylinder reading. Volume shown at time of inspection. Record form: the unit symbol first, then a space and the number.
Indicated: mL 27
